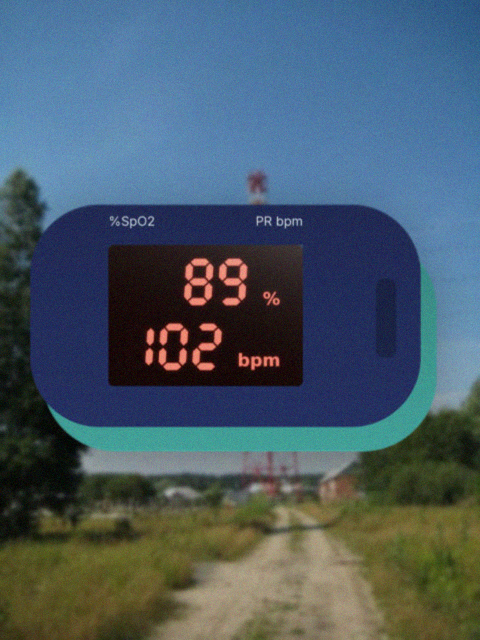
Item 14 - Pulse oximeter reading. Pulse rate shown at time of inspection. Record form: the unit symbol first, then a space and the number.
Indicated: bpm 102
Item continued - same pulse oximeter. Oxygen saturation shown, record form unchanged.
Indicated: % 89
